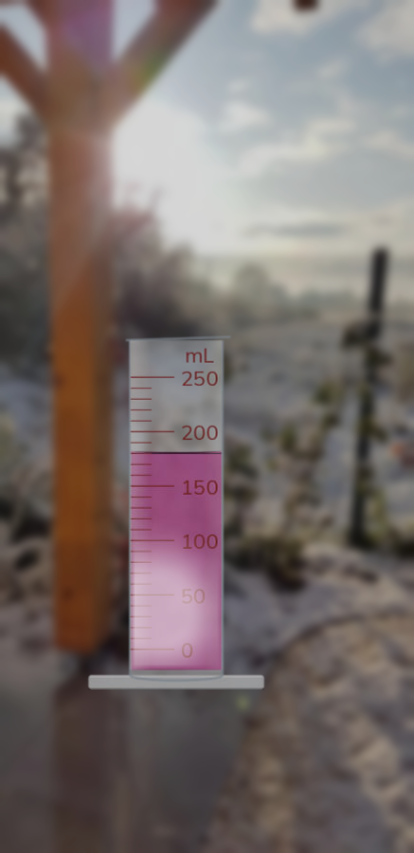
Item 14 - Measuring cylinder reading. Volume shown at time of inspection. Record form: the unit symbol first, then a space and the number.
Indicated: mL 180
